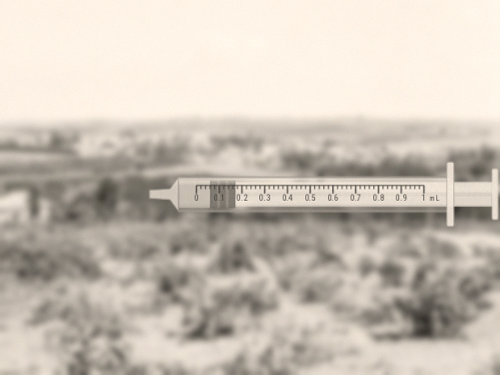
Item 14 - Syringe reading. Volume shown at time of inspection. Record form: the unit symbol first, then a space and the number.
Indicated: mL 0.06
